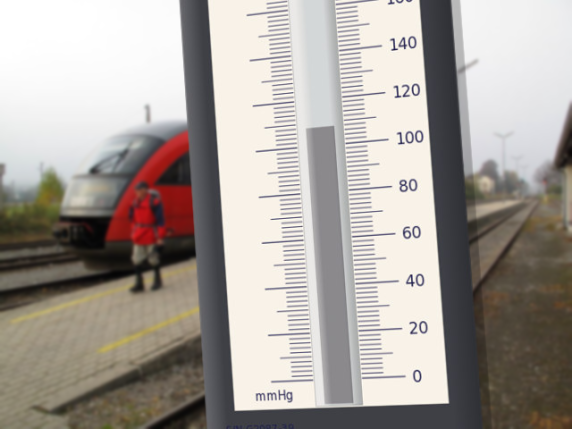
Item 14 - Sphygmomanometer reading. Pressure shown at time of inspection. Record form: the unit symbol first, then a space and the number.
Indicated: mmHg 108
